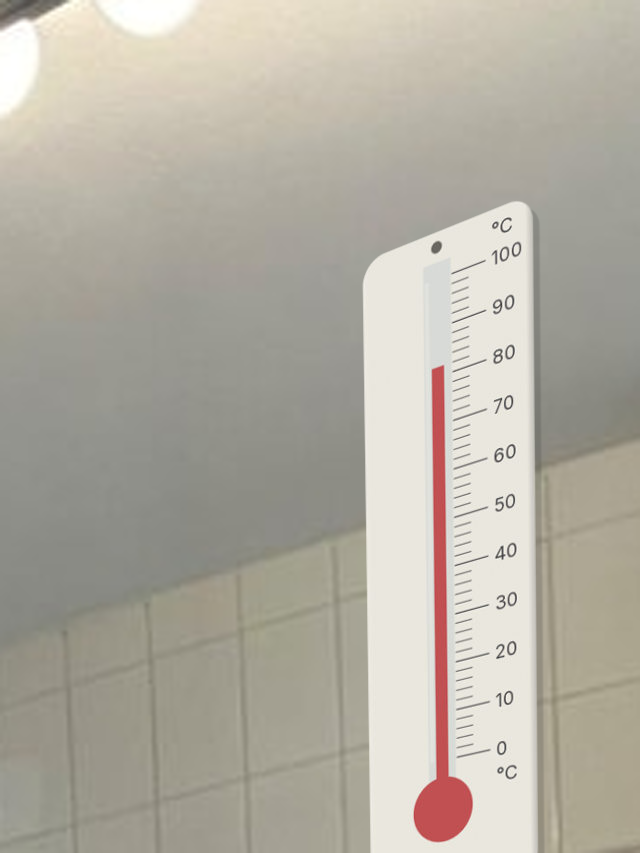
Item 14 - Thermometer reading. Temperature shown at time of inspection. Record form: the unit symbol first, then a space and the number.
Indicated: °C 82
